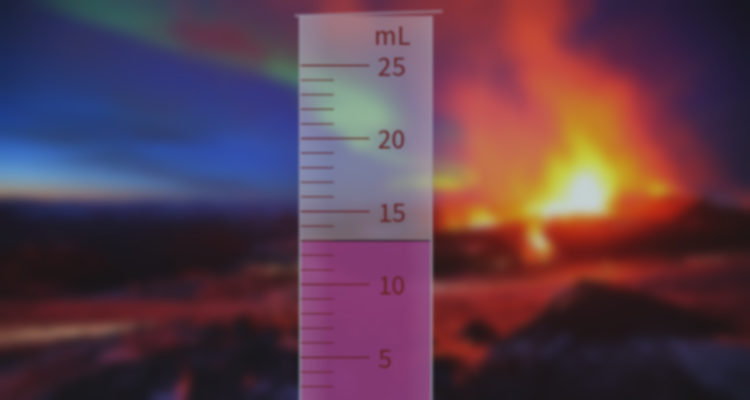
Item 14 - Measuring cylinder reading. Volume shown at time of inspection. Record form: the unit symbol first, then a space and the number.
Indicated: mL 13
